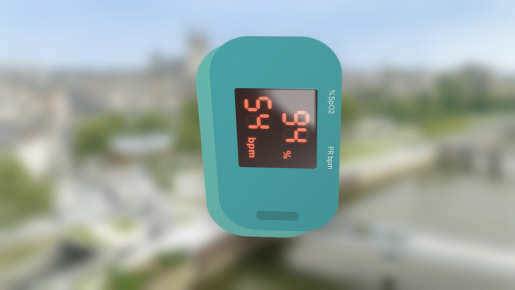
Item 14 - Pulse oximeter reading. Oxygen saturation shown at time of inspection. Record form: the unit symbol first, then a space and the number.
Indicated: % 94
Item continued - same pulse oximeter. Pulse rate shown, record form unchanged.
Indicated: bpm 54
